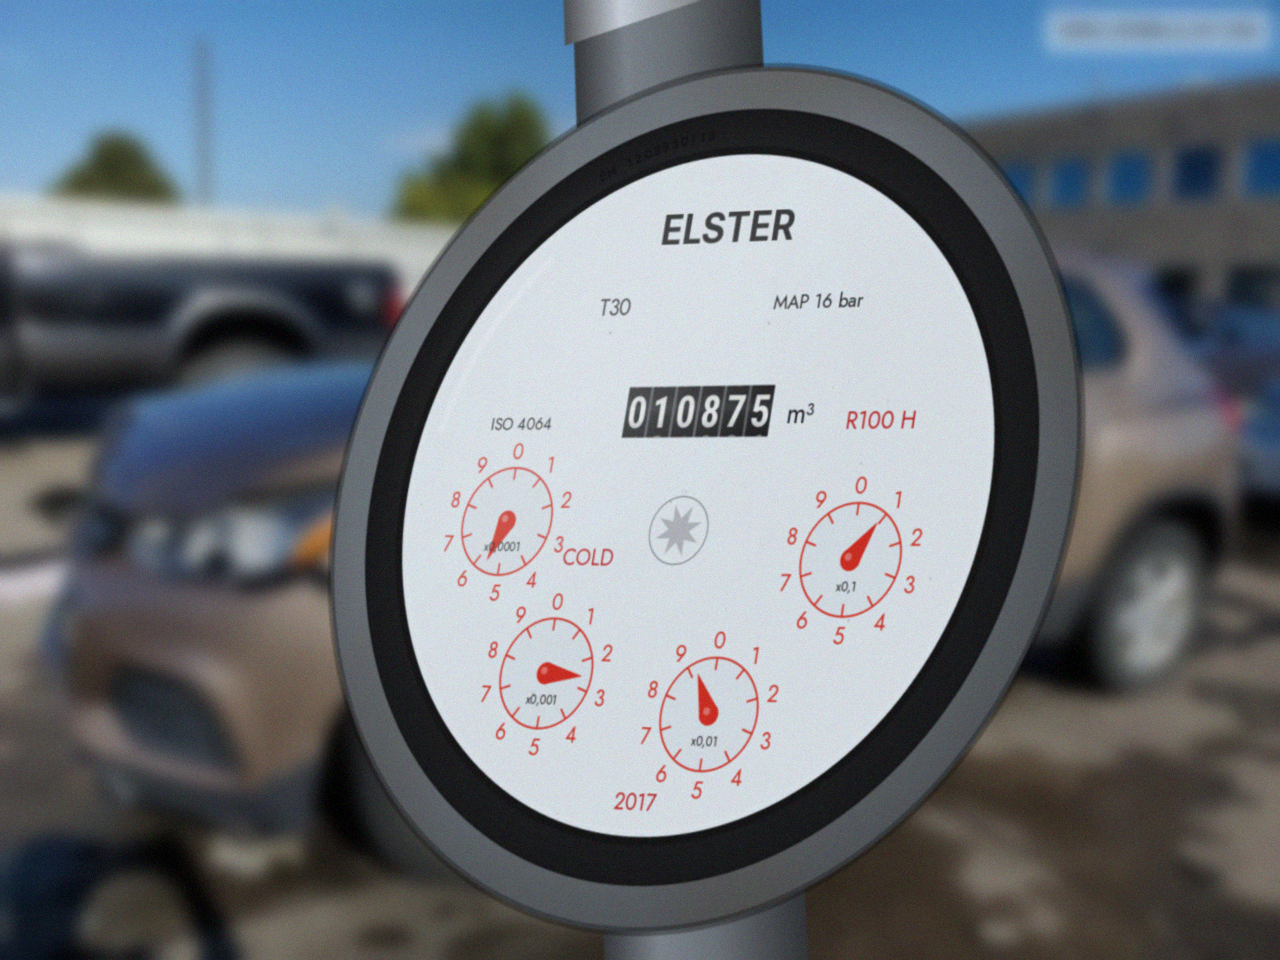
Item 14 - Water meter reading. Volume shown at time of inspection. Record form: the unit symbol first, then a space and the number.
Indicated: m³ 10875.0925
